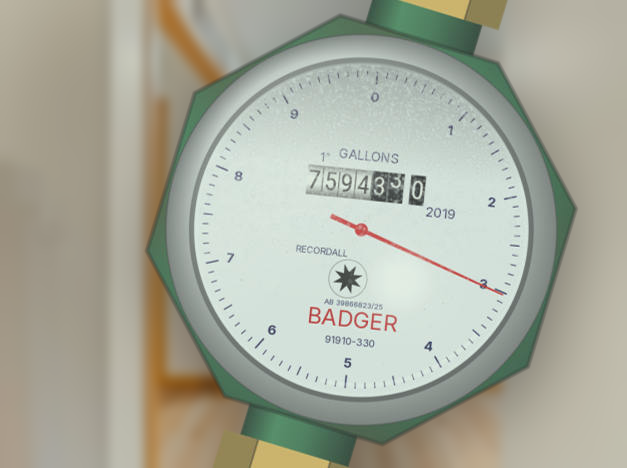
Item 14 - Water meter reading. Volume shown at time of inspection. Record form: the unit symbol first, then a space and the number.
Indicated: gal 7594333.0
